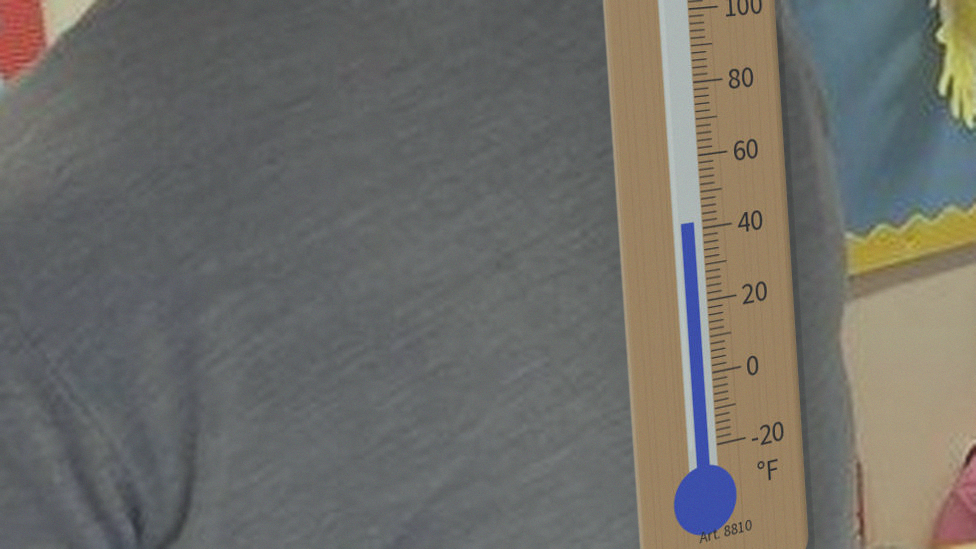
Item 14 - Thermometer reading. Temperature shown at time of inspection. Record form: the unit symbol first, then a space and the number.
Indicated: °F 42
